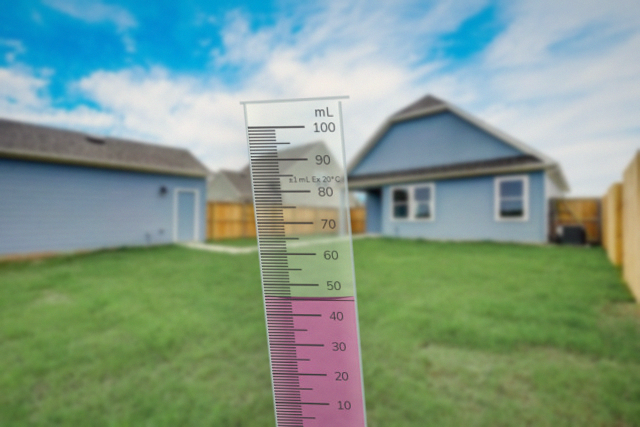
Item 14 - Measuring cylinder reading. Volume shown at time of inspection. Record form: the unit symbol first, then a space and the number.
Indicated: mL 45
